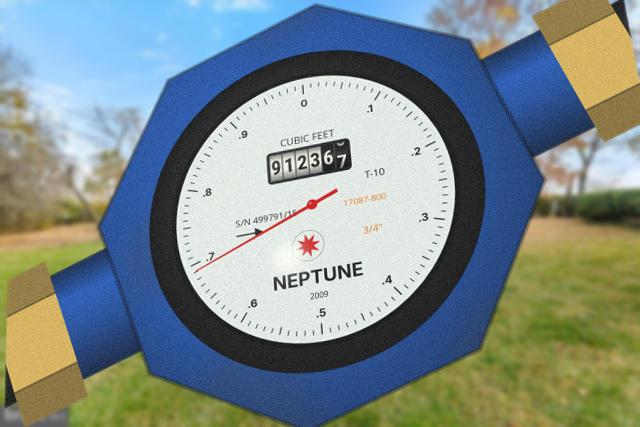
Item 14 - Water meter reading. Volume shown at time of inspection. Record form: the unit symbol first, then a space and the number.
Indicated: ft³ 912366.69
